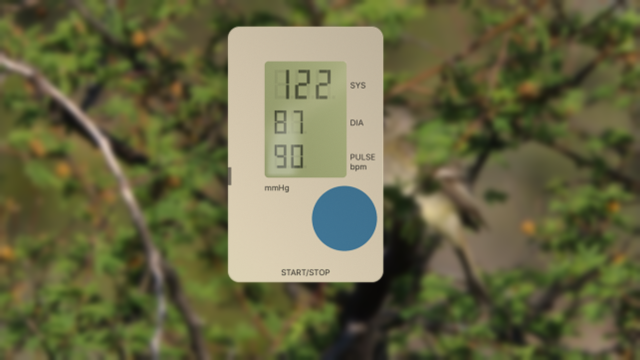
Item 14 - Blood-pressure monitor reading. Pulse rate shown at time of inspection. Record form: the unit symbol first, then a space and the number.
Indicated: bpm 90
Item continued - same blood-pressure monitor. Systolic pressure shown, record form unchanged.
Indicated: mmHg 122
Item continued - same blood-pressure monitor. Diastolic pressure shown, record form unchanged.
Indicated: mmHg 87
